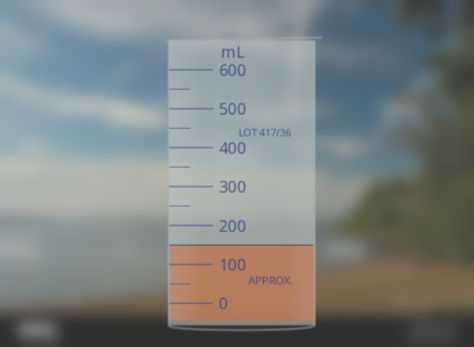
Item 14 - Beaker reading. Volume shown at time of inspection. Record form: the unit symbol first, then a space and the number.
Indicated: mL 150
